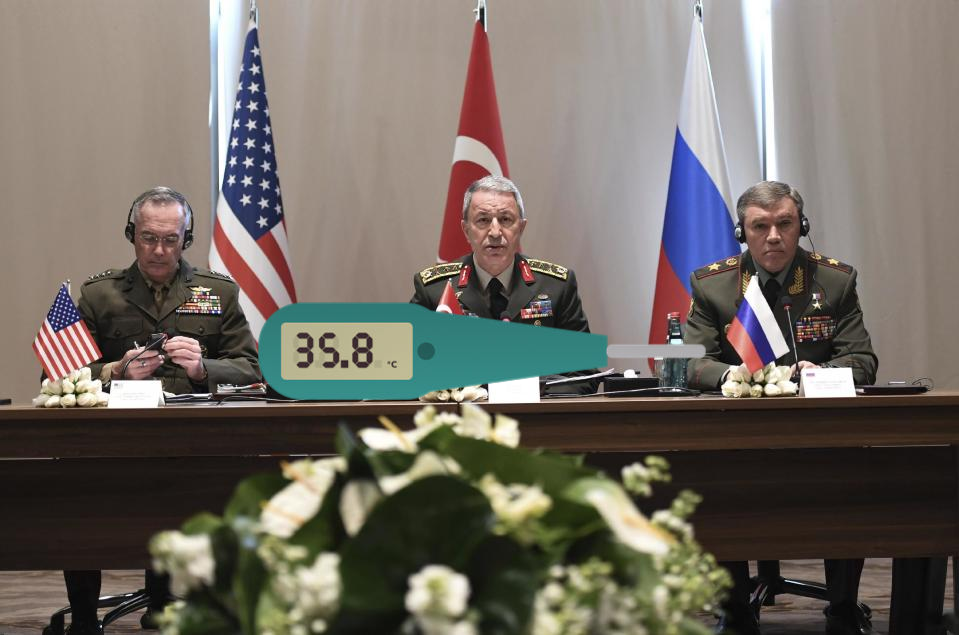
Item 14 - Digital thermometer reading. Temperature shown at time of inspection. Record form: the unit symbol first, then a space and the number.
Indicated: °C 35.8
